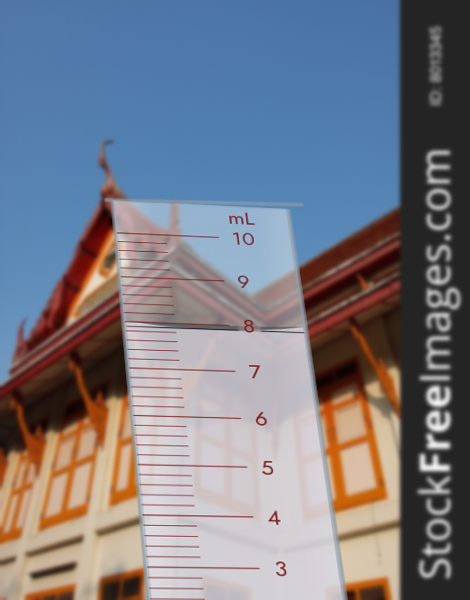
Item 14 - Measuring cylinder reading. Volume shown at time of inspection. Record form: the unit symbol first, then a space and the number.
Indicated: mL 7.9
